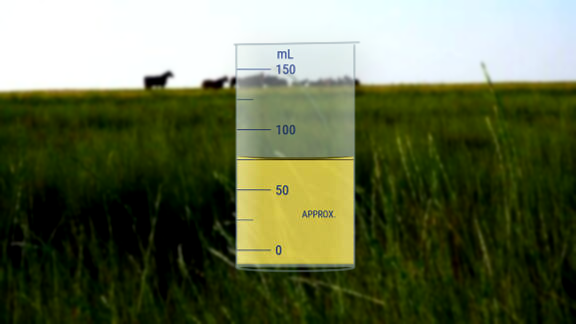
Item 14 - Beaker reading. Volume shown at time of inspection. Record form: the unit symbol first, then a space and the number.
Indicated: mL 75
